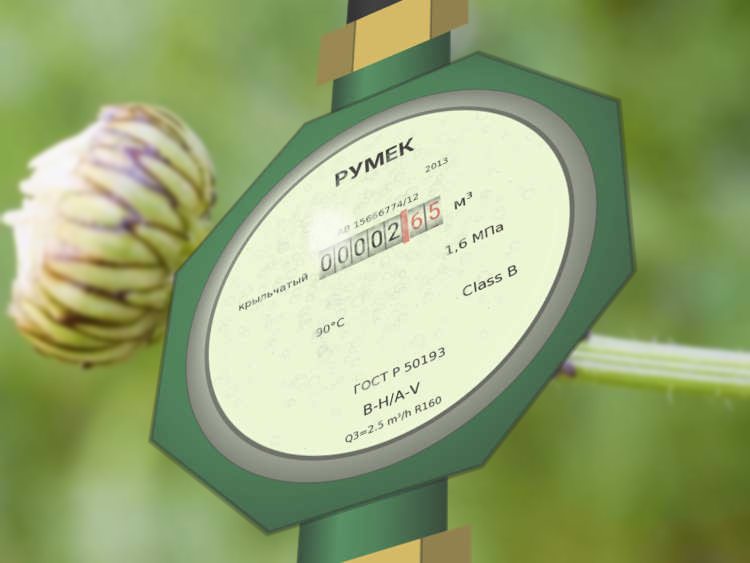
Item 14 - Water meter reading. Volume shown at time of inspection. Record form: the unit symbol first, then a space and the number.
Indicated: m³ 2.65
